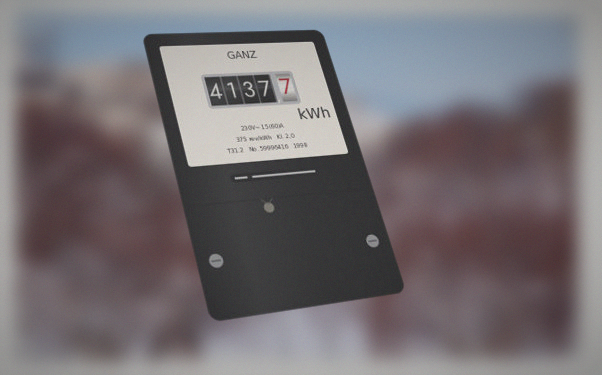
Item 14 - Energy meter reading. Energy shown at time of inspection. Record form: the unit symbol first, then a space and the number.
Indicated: kWh 4137.7
